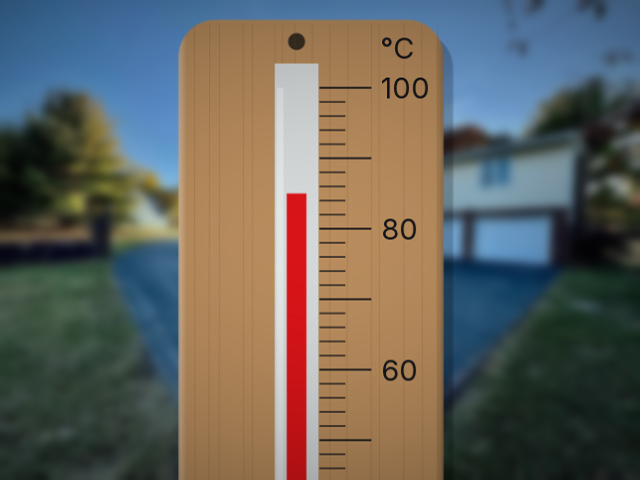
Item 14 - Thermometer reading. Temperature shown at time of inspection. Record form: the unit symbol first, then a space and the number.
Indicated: °C 85
